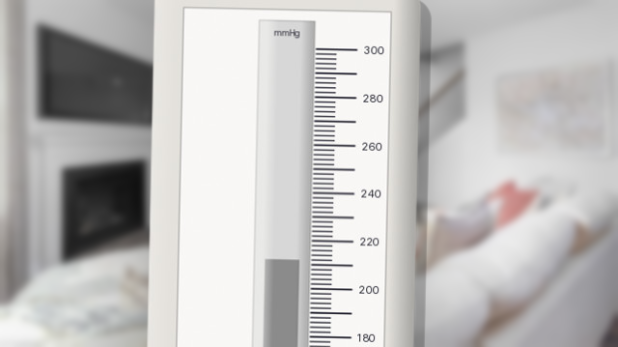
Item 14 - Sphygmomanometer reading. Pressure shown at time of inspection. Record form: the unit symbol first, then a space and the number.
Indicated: mmHg 212
